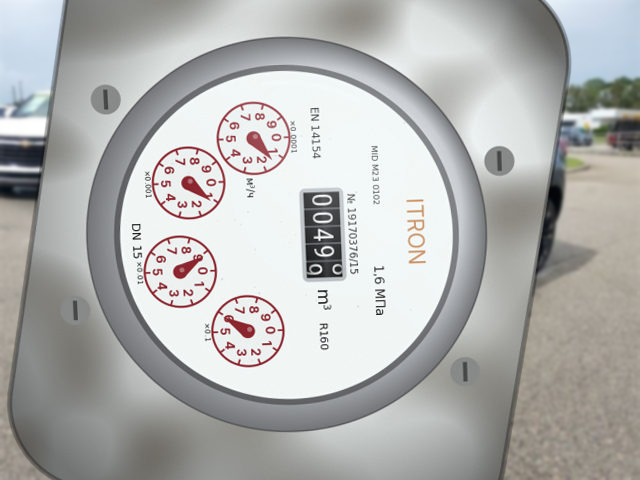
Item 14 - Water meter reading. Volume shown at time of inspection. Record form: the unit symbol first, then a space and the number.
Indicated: m³ 498.5911
